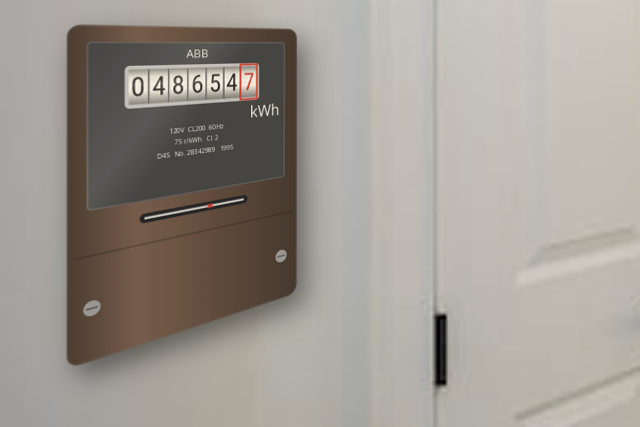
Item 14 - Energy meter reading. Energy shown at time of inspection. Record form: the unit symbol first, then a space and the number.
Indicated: kWh 48654.7
